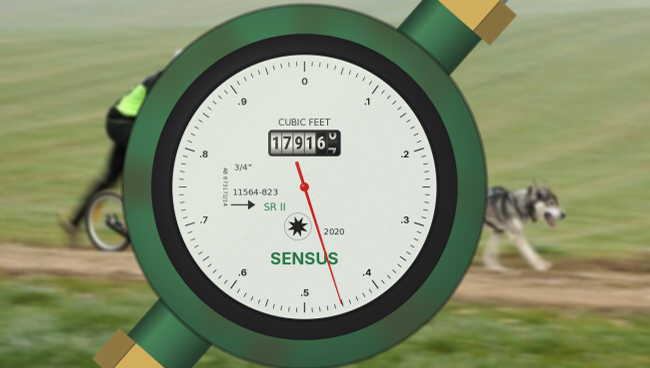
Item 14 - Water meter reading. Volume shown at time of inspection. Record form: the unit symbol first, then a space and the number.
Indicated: ft³ 179166.45
